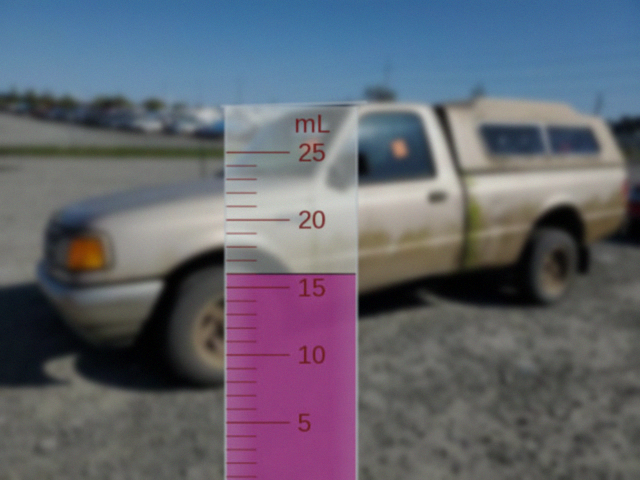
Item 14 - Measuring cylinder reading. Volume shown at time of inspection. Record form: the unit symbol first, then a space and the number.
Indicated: mL 16
